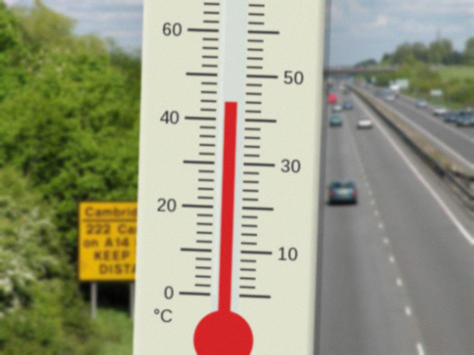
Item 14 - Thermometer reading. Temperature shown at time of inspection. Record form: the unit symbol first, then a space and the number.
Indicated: °C 44
